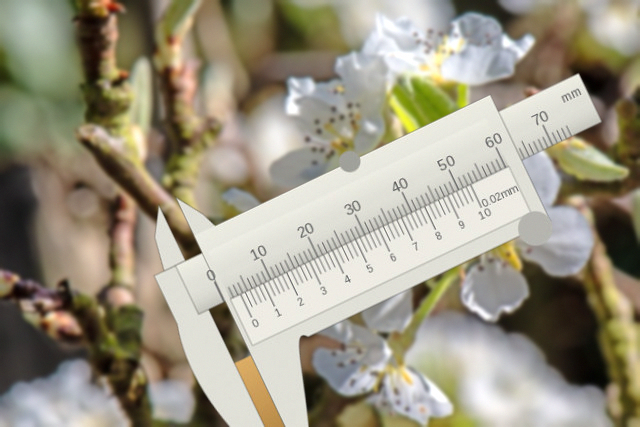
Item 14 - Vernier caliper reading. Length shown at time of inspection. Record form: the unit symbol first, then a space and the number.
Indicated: mm 3.5
